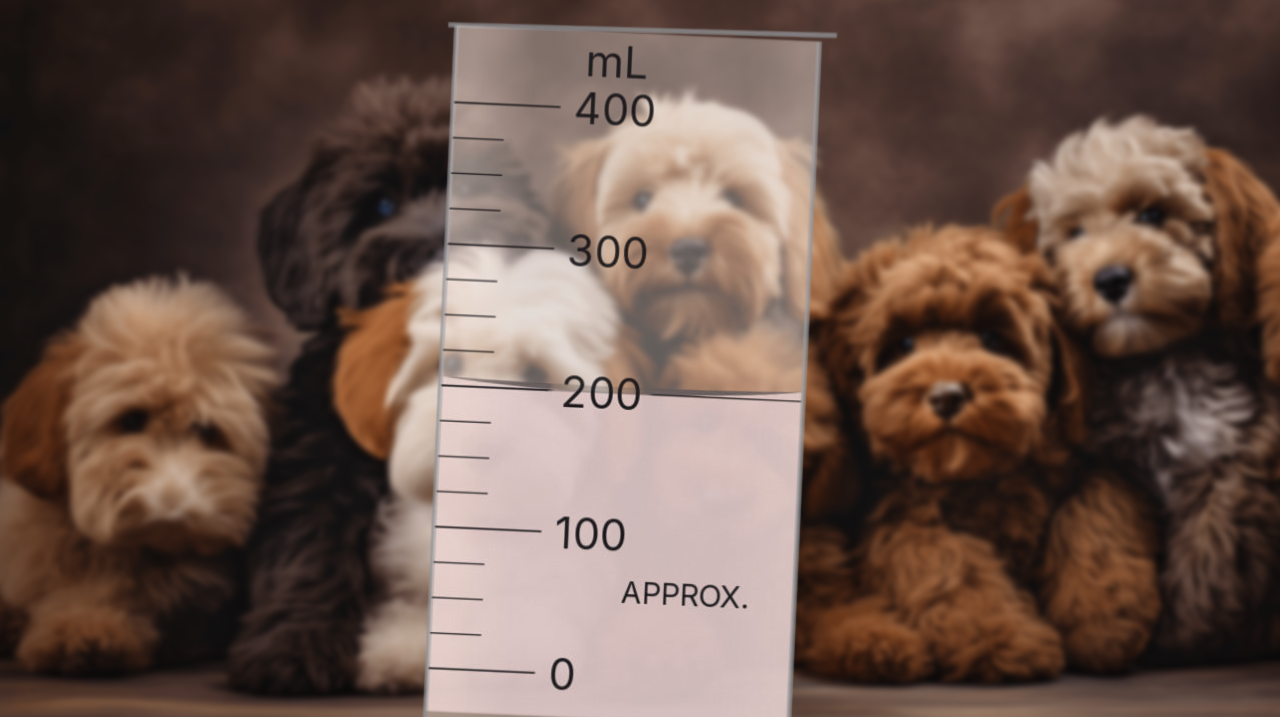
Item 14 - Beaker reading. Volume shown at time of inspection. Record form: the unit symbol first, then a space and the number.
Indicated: mL 200
